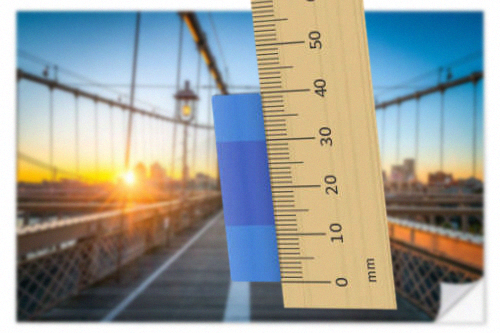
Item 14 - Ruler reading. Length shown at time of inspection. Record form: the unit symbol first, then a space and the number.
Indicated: mm 40
